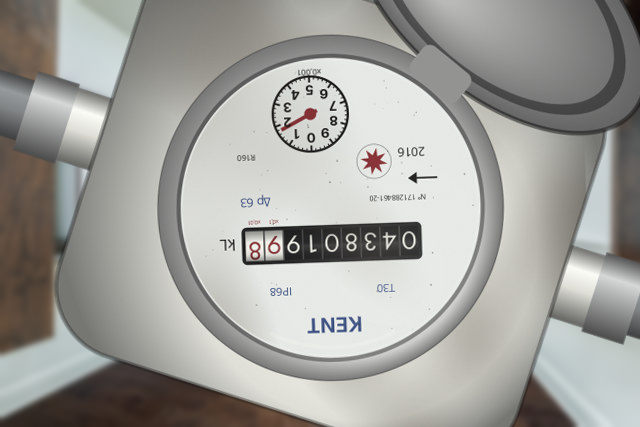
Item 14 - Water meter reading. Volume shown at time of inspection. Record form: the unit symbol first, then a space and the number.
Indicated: kL 438019.981
